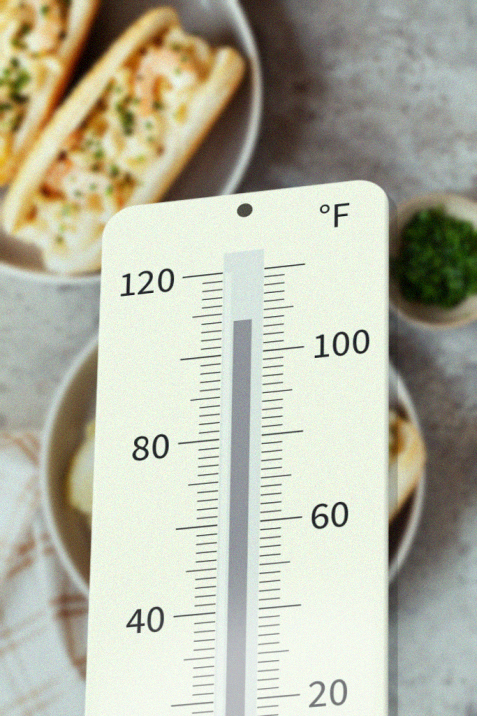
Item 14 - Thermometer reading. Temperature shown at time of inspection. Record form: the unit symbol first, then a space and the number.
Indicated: °F 108
